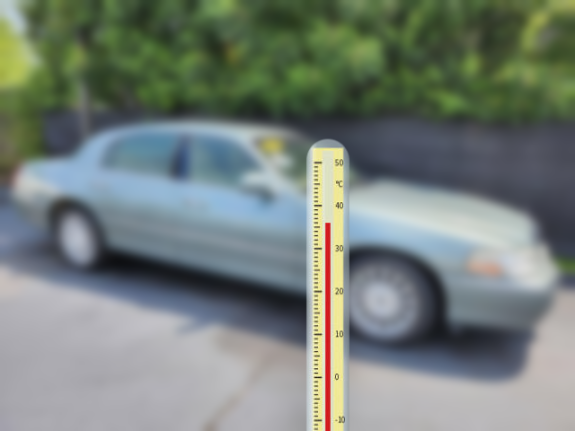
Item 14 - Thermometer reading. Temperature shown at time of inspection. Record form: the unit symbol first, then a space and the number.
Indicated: °C 36
